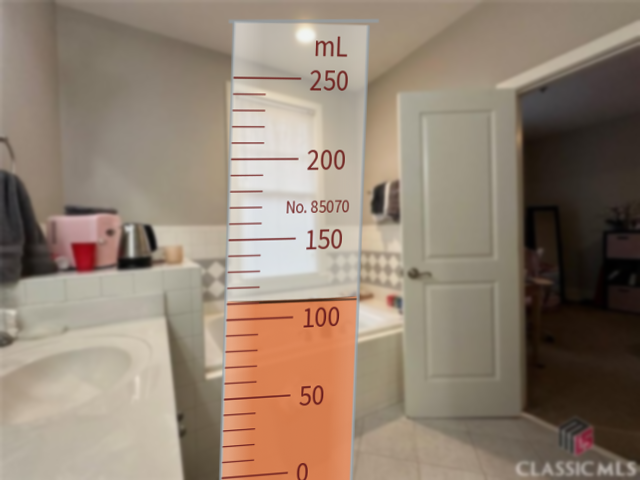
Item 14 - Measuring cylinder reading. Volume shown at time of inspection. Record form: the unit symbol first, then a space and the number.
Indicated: mL 110
